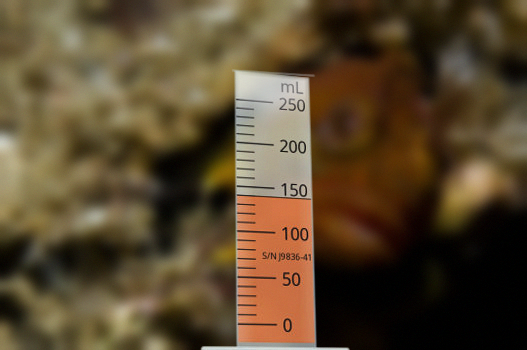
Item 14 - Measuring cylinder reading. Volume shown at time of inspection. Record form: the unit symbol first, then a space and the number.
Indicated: mL 140
